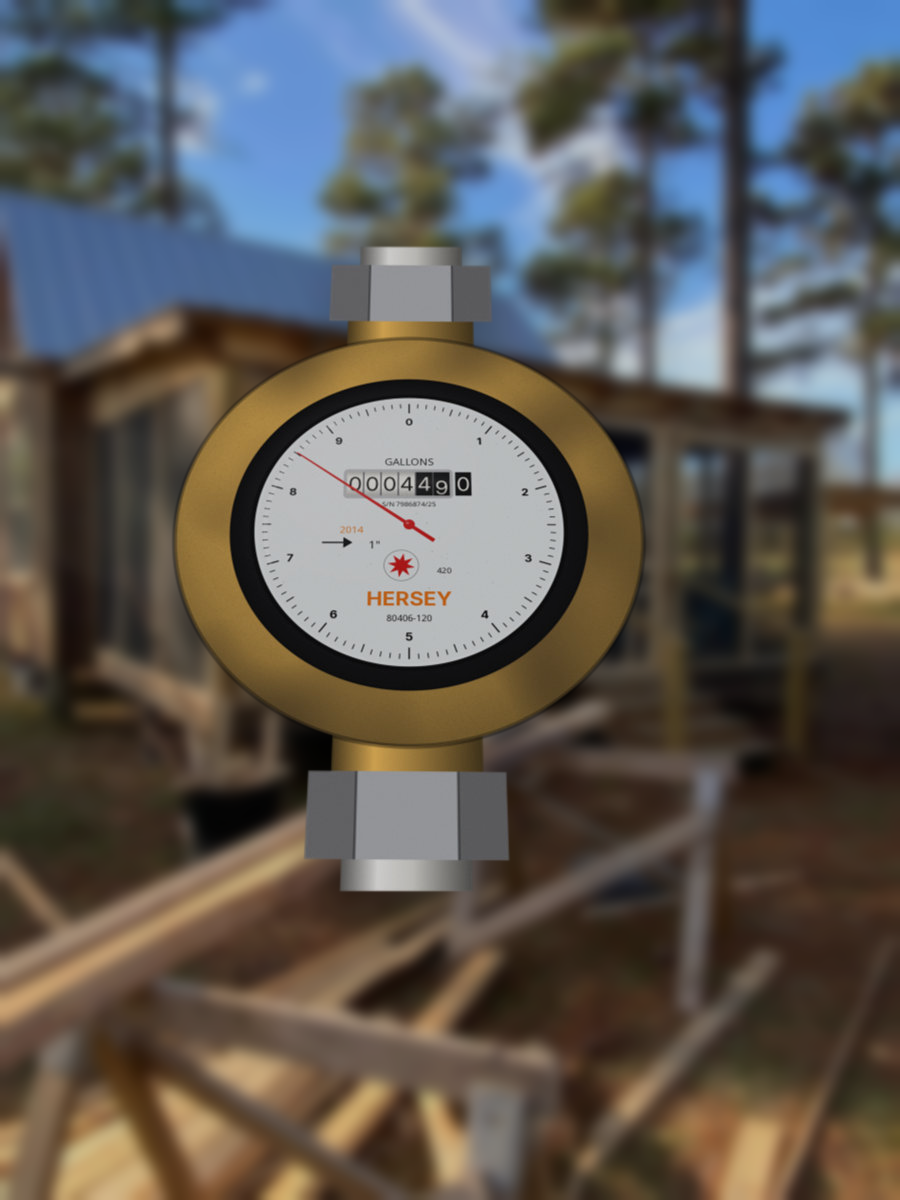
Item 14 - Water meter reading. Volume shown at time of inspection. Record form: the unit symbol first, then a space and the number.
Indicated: gal 4488.5
